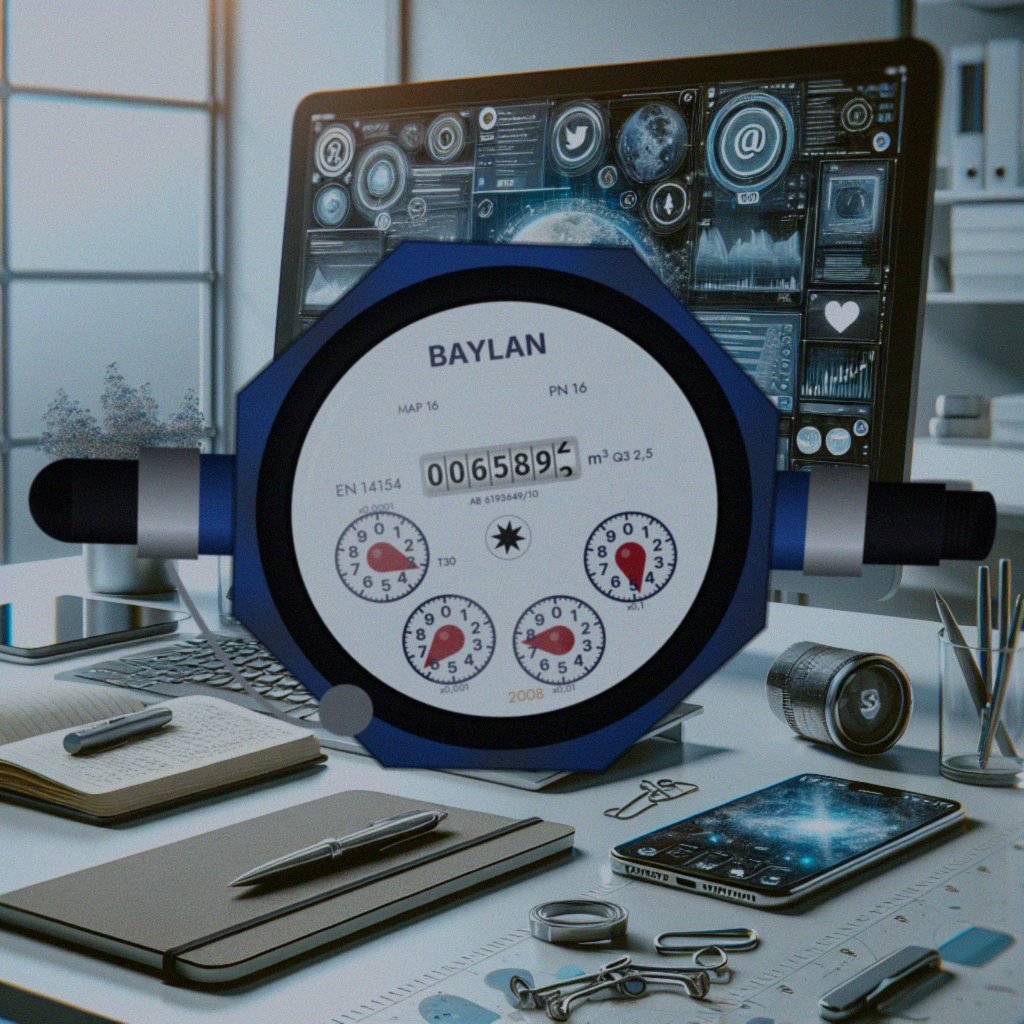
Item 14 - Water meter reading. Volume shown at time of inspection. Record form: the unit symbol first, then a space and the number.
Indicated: m³ 65892.4763
